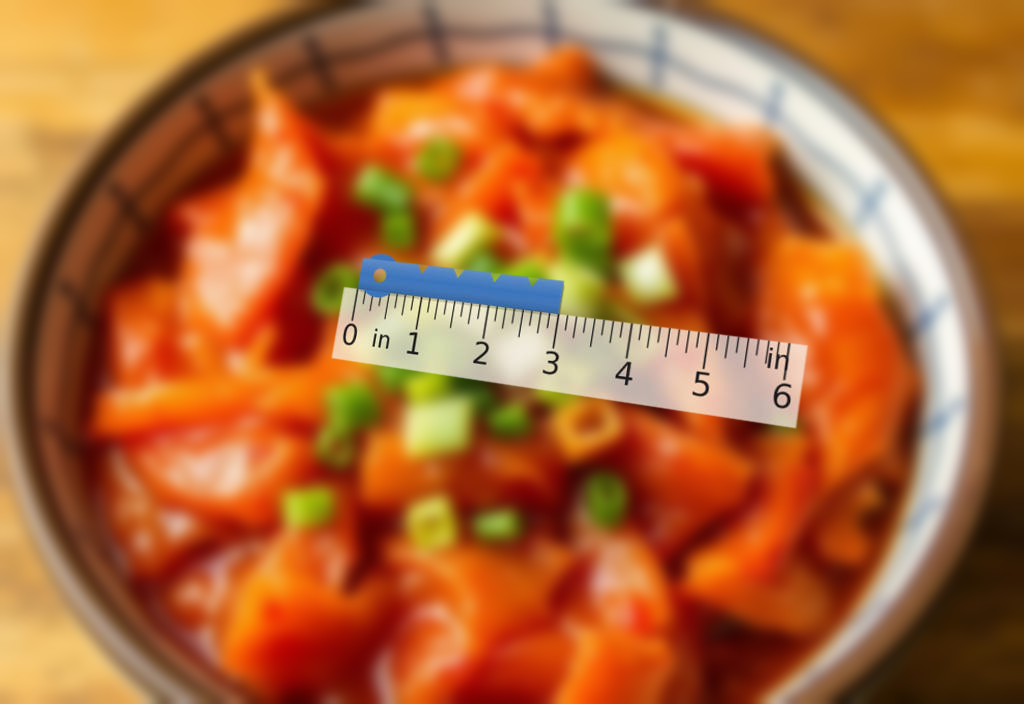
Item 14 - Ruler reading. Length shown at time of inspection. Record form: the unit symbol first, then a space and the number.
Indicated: in 3
